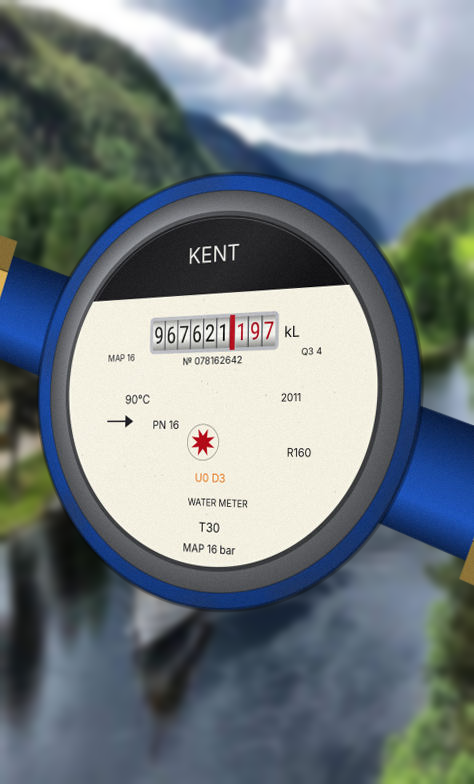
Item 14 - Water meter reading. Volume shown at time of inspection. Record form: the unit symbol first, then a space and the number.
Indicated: kL 967621.197
